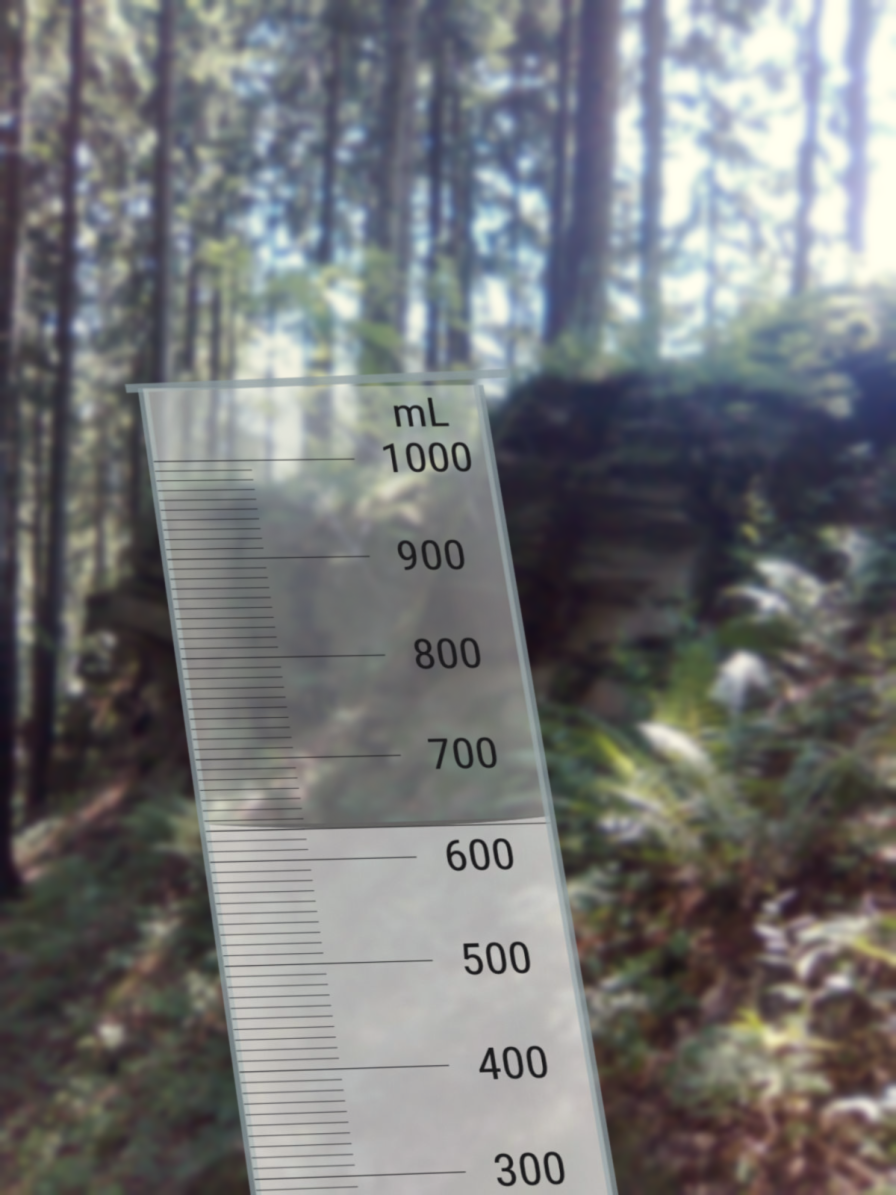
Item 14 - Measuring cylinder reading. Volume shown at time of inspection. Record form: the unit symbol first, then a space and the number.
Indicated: mL 630
